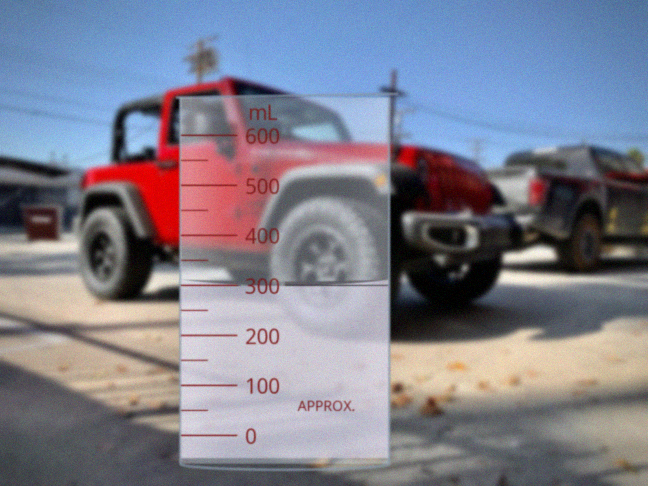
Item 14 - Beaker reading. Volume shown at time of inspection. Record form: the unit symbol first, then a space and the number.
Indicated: mL 300
